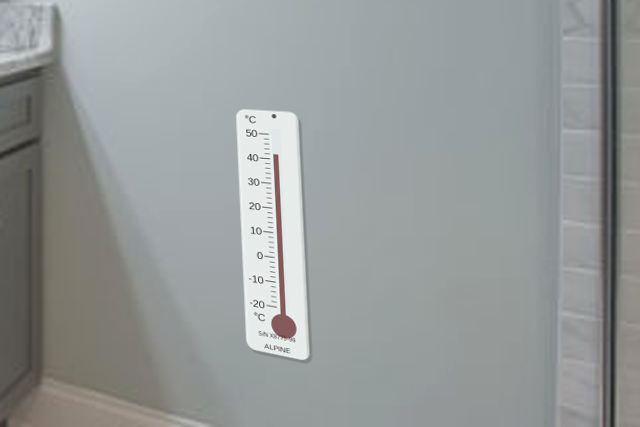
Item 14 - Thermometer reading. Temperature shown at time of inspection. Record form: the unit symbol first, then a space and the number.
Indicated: °C 42
